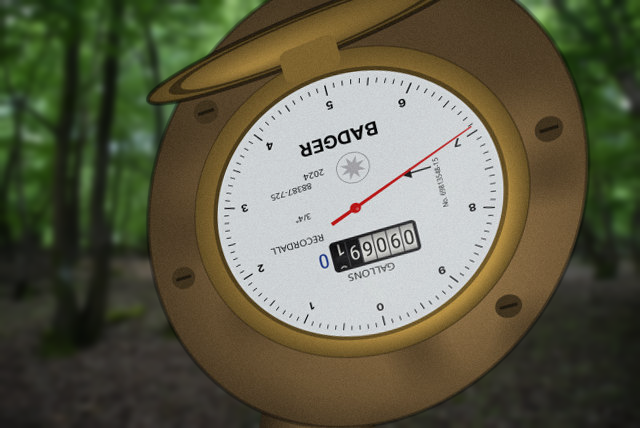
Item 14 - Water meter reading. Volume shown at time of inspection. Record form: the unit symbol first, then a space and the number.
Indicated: gal 906906.9
